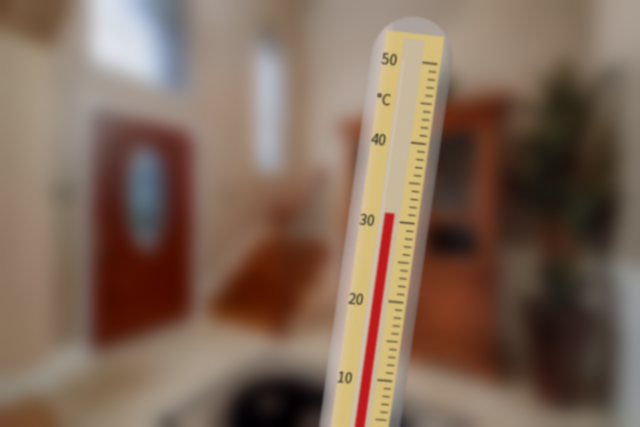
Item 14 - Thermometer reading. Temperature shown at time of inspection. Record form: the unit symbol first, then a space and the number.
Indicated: °C 31
